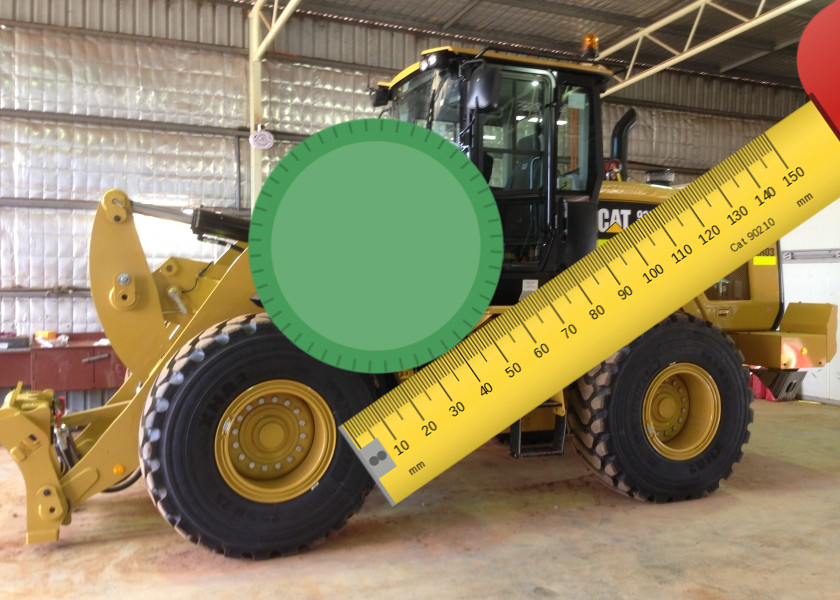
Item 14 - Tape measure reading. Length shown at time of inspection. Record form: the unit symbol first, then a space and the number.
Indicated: mm 75
